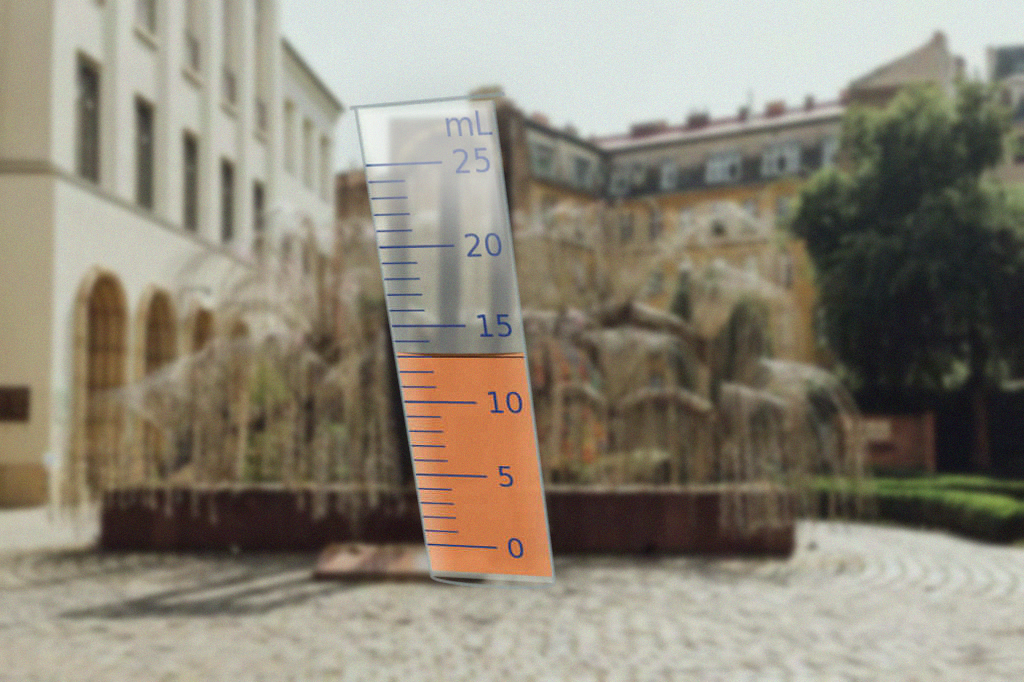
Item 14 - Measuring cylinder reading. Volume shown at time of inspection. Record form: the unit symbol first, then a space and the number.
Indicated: mL 13
